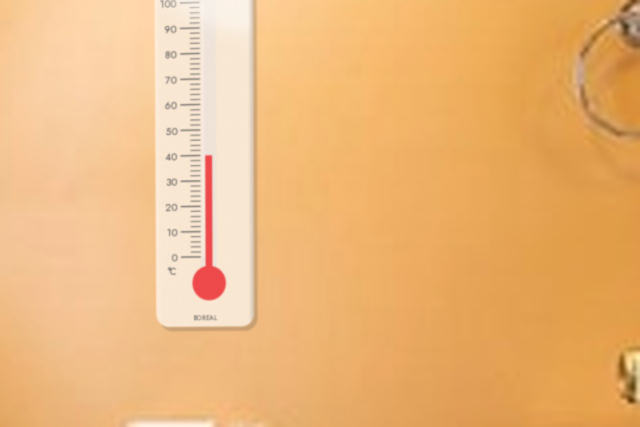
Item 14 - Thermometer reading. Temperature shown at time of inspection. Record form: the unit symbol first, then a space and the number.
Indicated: °C 40
